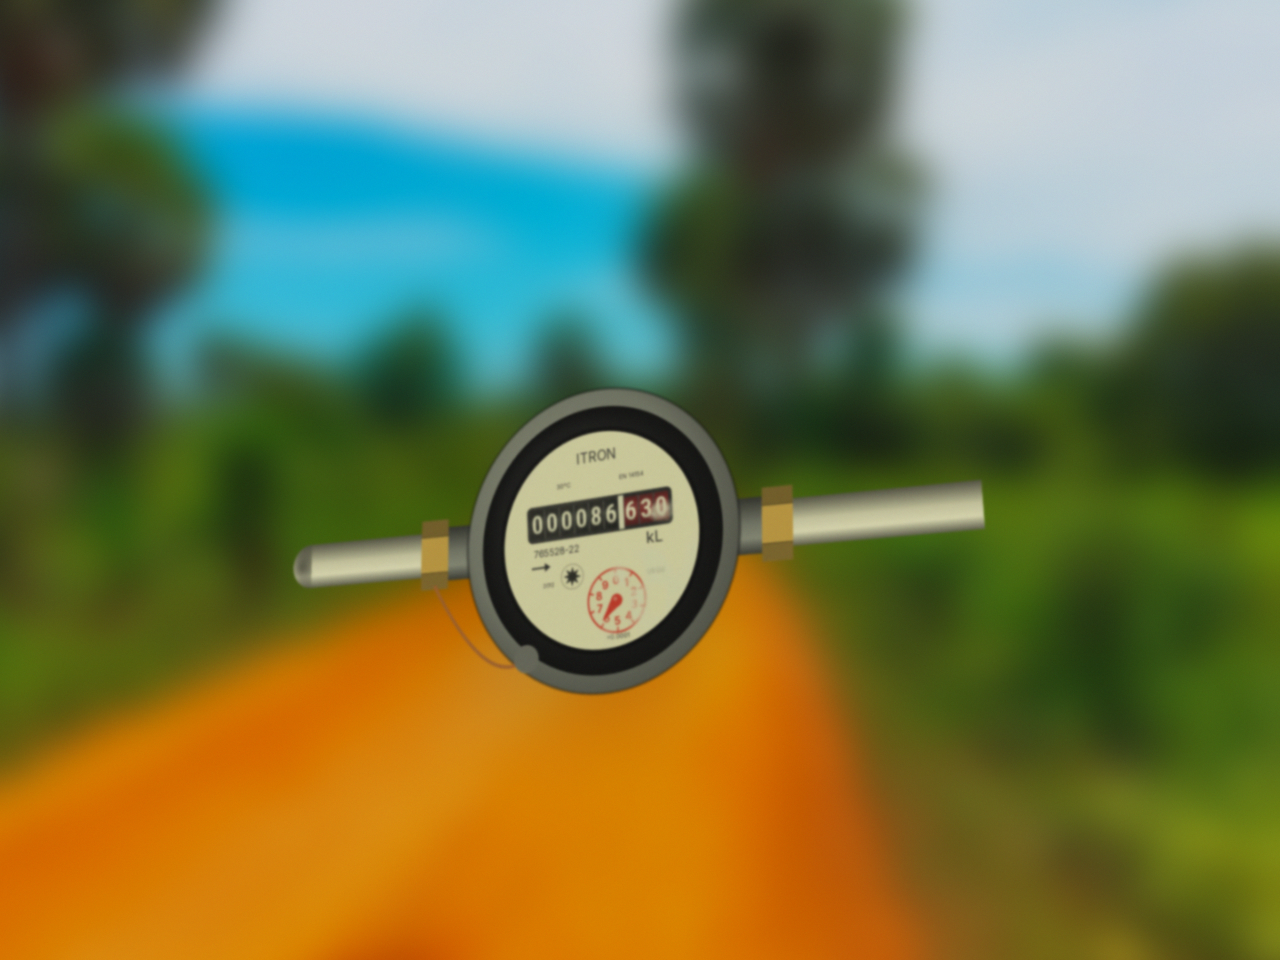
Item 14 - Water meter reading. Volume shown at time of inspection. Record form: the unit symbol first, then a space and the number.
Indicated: kL 86.6306
